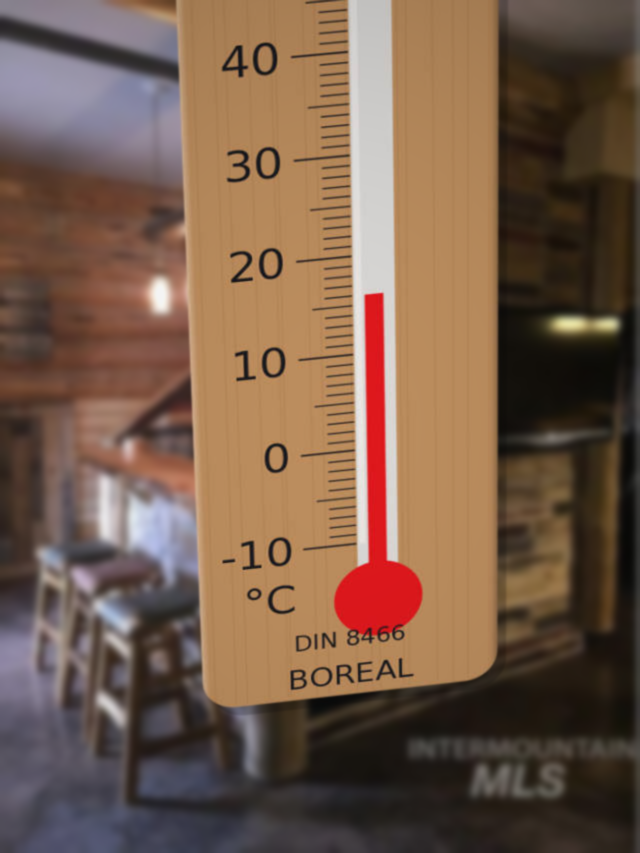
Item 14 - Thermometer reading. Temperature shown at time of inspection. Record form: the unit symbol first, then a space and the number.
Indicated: °C 16
